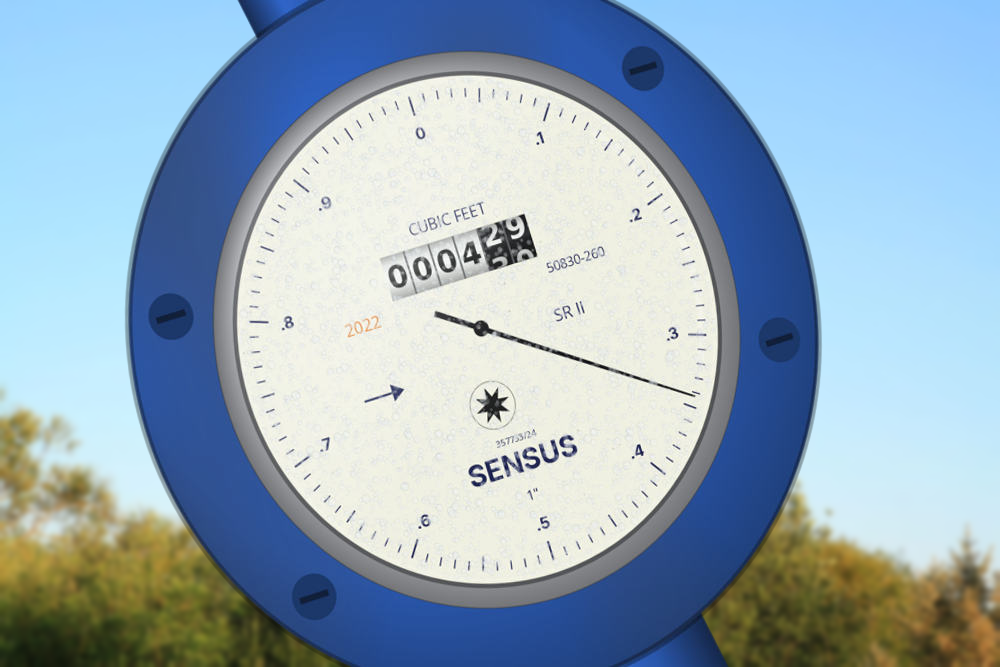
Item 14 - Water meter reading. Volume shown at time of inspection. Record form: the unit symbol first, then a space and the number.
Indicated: ft³ 429.34
